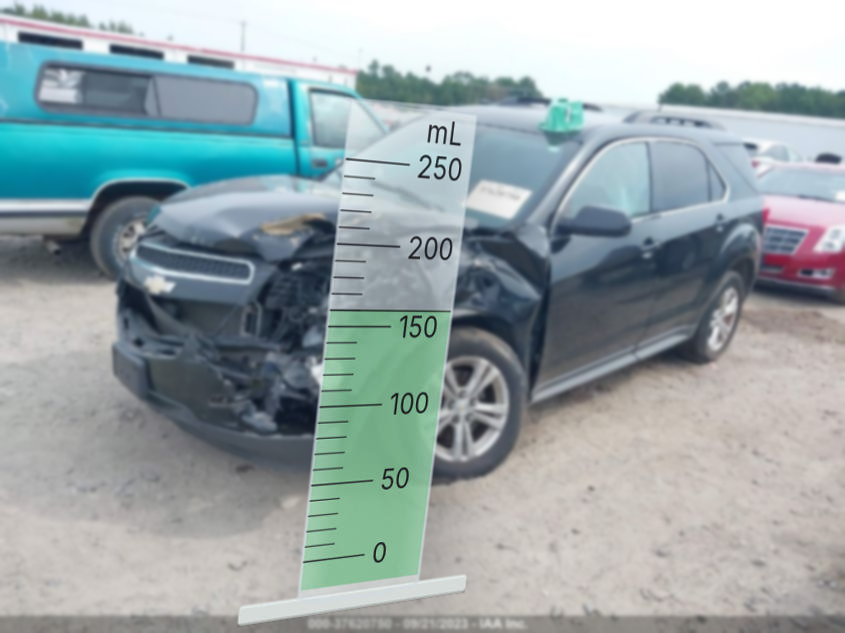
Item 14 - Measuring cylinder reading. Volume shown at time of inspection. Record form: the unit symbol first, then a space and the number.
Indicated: mL 160
